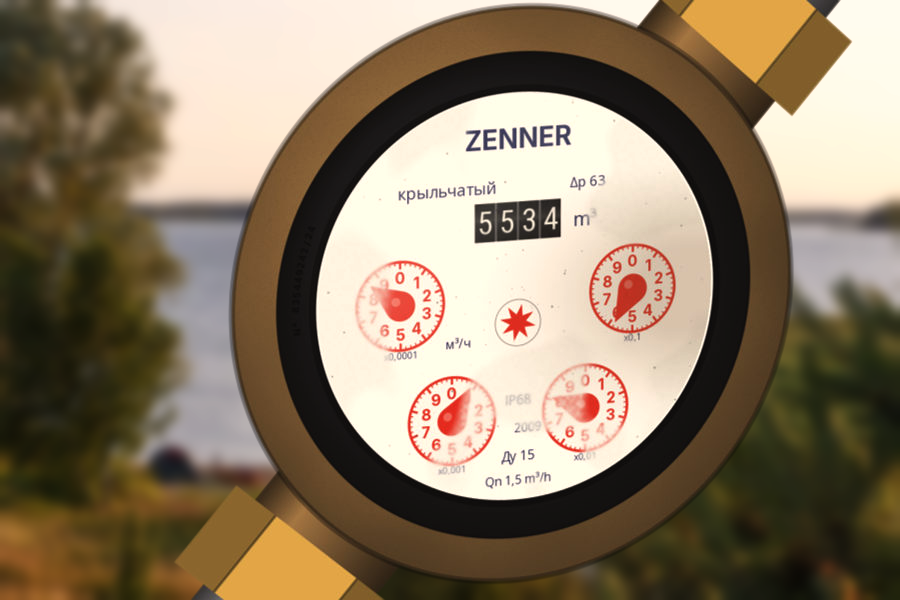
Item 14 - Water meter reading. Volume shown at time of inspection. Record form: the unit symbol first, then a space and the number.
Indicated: m³ 5534.5808
